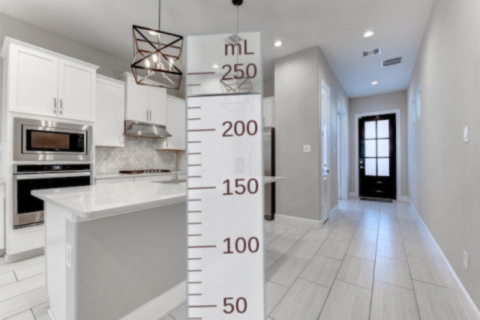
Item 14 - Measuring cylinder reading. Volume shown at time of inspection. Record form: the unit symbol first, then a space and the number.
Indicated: mL 230
